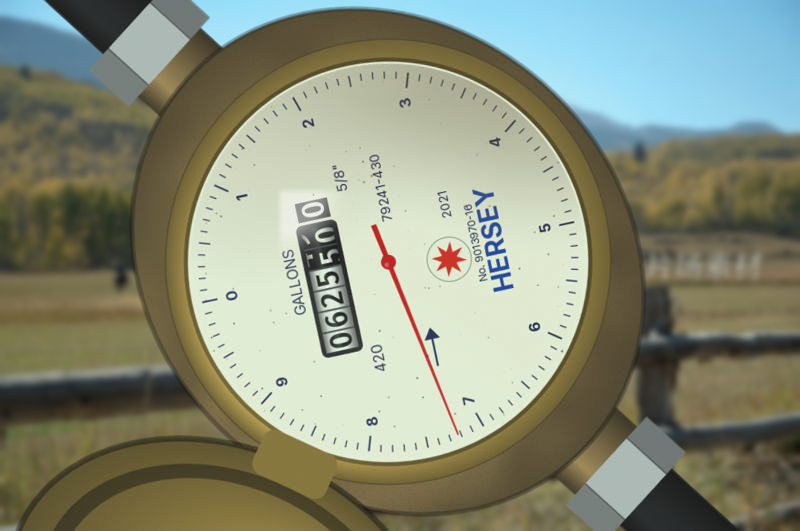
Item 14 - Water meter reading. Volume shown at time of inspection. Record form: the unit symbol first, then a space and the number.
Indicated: gal 625497.2
